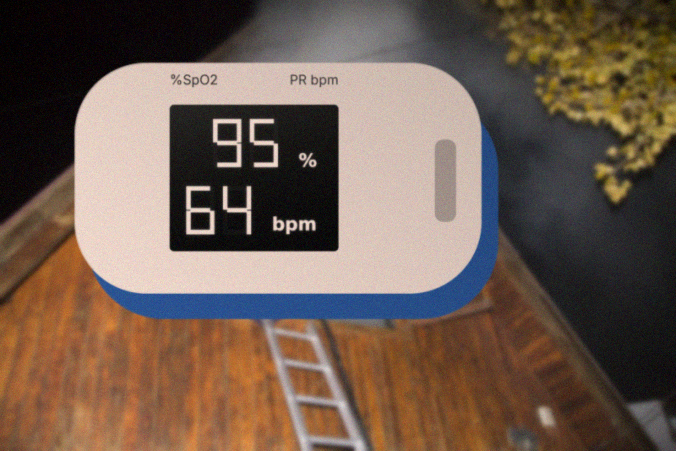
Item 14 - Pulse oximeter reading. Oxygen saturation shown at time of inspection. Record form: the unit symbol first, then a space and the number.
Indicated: % 95
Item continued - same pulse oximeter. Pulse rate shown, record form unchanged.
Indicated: bpm 64
